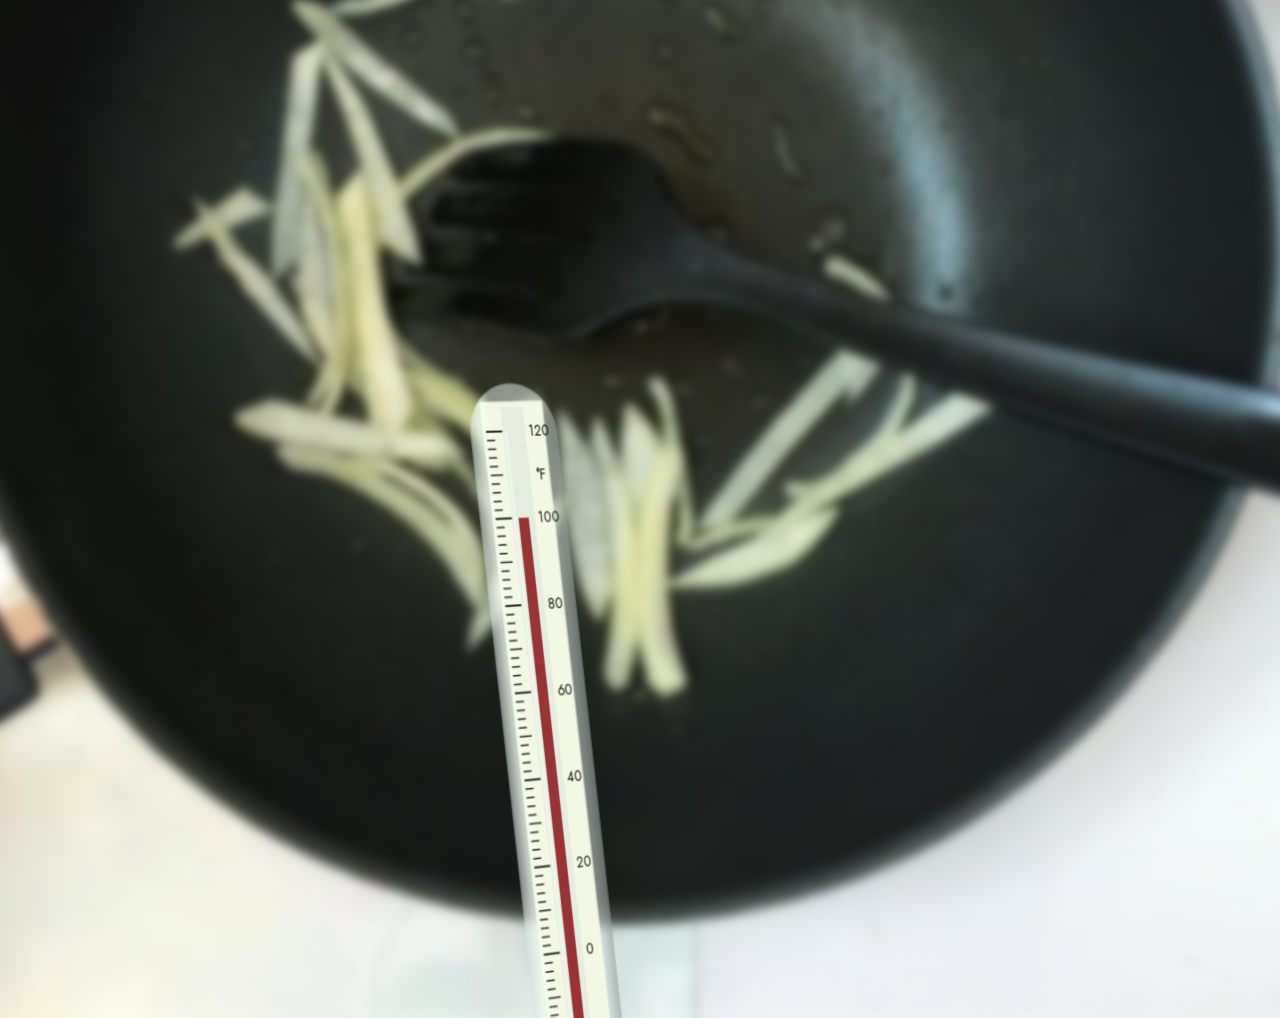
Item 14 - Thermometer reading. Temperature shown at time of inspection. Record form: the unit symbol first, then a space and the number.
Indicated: °F 100
